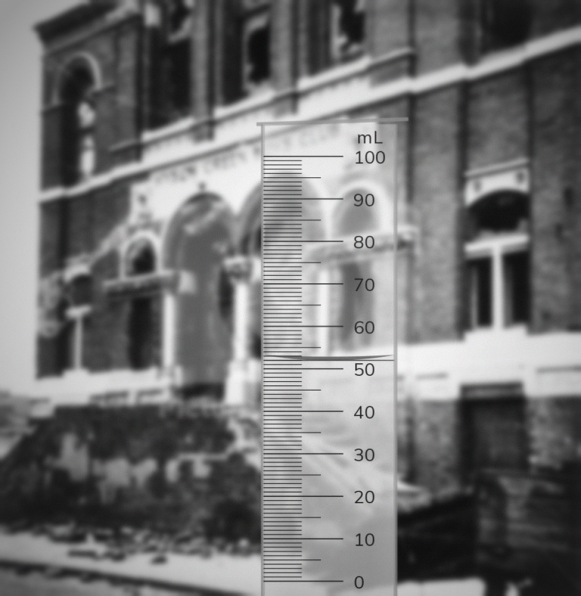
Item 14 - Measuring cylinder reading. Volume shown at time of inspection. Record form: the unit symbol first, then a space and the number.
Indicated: mL 52
